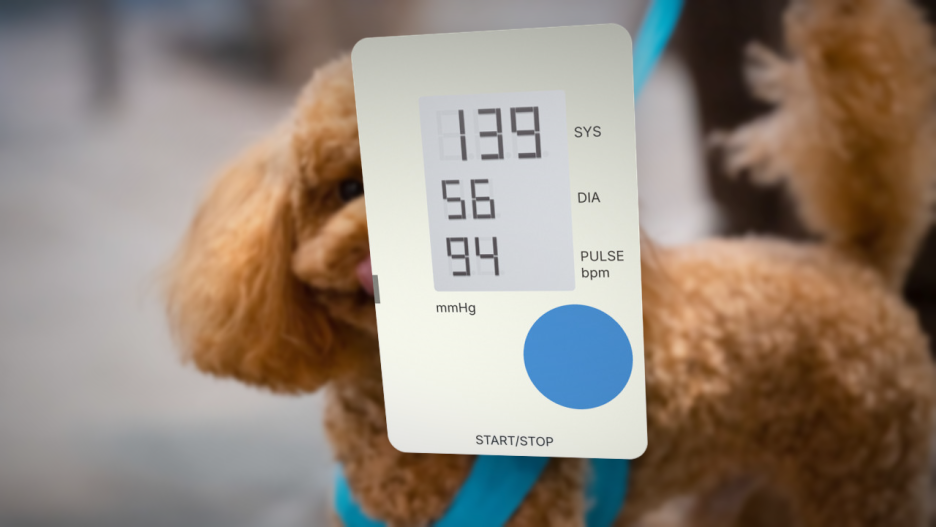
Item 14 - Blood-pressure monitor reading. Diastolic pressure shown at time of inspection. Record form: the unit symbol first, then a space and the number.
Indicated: mmHg 56
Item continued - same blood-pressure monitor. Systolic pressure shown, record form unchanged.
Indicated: mmHg 139
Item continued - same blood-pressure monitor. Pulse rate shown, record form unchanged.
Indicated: bpm 94
